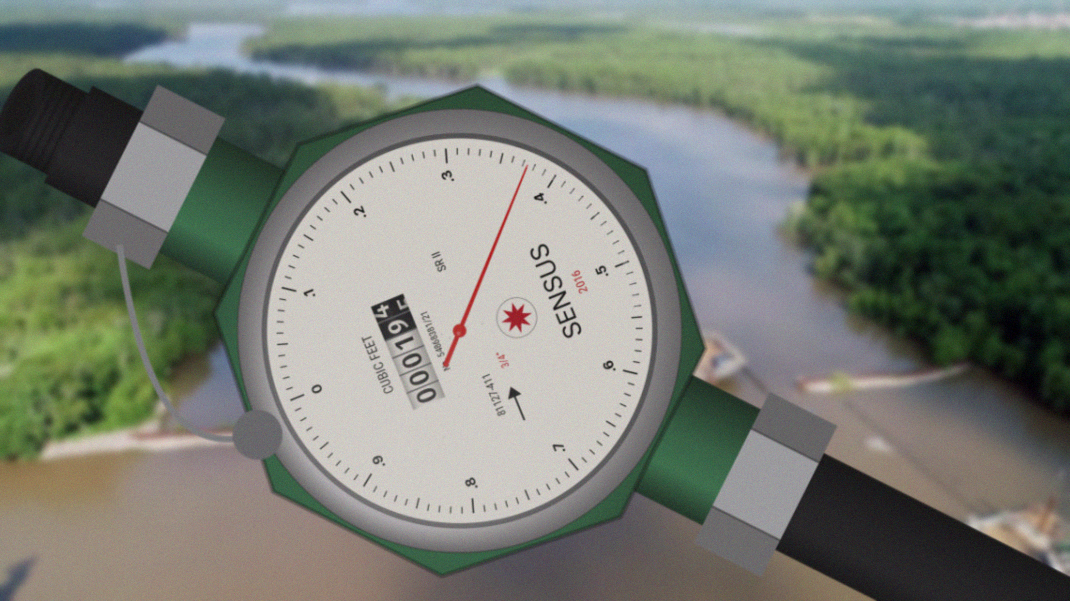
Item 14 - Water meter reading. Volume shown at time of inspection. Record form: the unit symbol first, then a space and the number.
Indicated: ft³ 194.37
